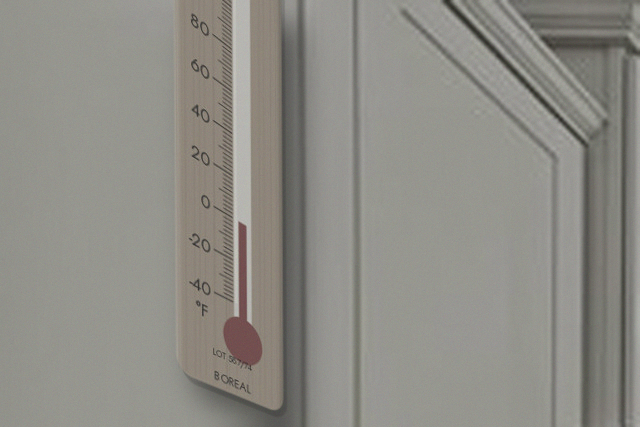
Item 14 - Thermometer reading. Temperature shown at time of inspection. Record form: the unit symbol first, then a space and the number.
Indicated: °F 0
